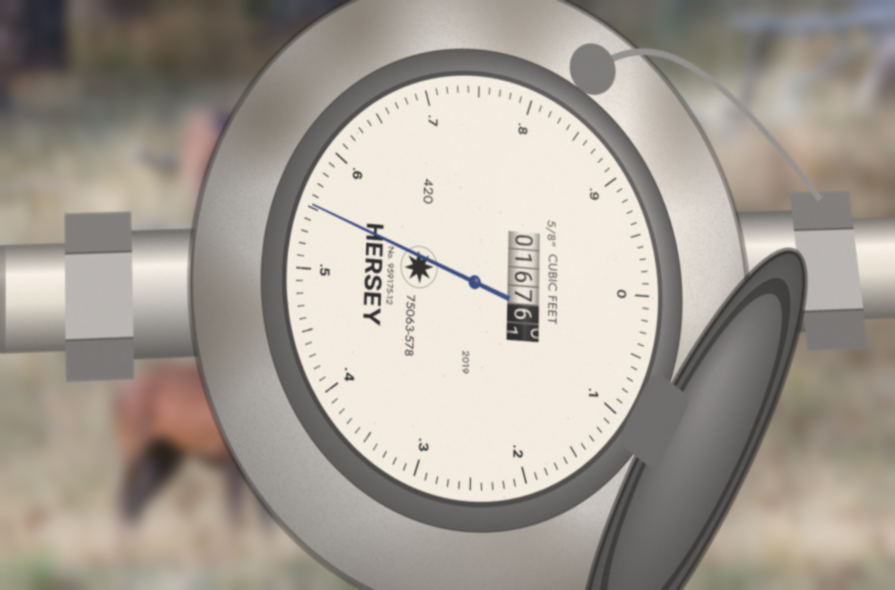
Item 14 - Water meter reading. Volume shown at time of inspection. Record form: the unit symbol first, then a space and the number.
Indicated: ft³ 16760.55
